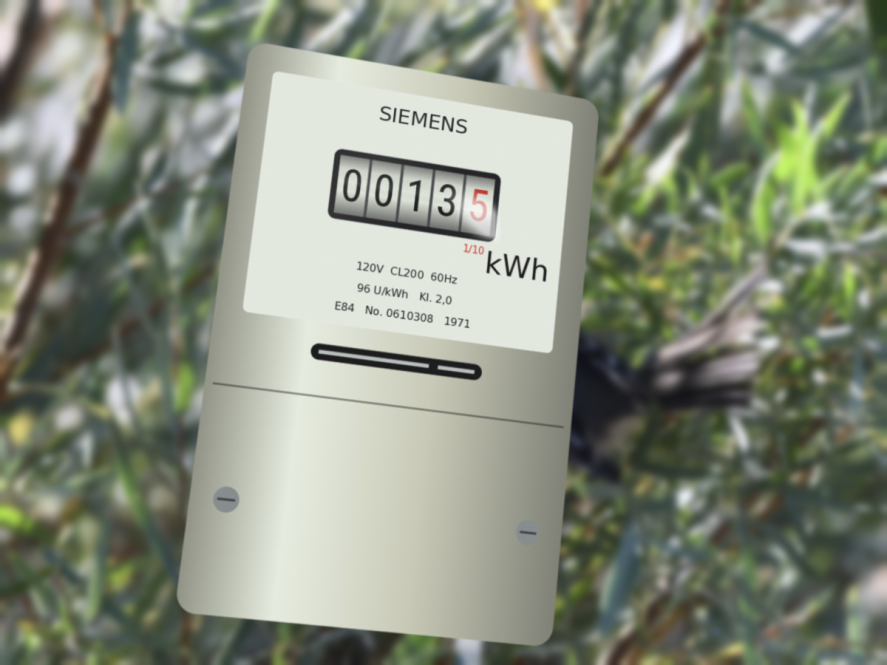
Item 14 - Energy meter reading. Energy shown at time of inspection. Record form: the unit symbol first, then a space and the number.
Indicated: kWh 13.5
